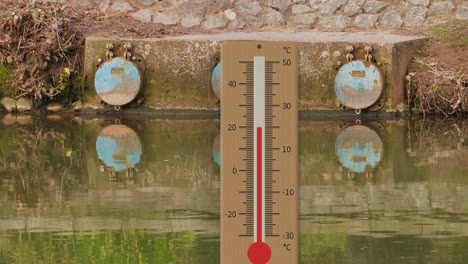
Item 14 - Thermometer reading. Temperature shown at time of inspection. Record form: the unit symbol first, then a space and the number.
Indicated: °C 20
